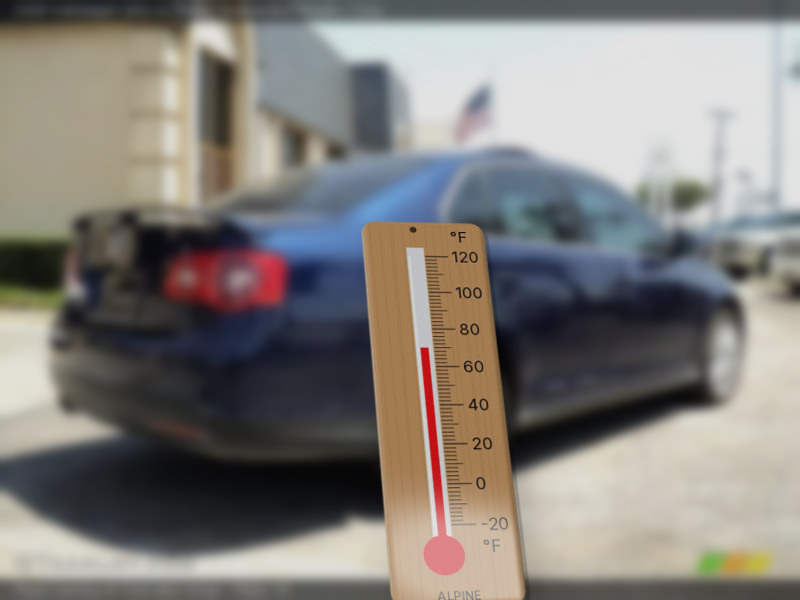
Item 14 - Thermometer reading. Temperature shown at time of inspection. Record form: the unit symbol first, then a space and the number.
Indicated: °F 70
